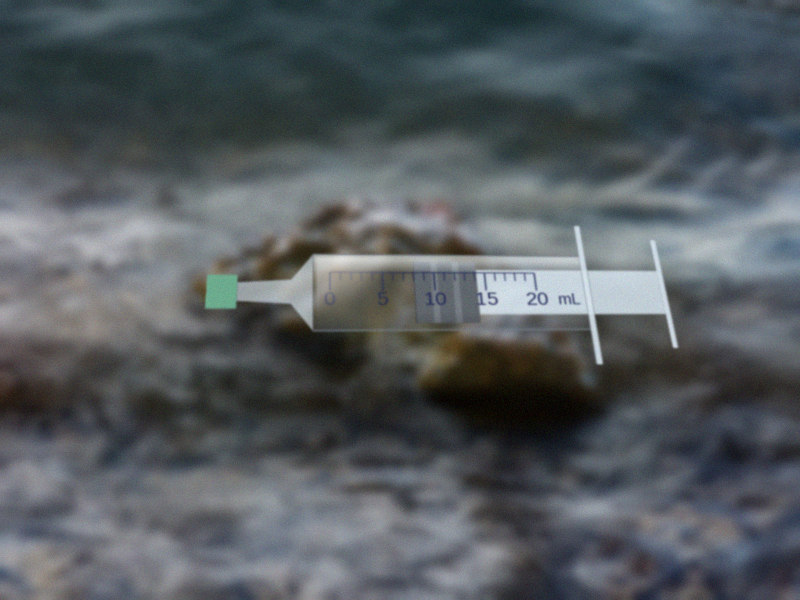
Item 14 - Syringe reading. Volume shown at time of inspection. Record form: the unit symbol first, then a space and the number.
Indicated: mL 8
